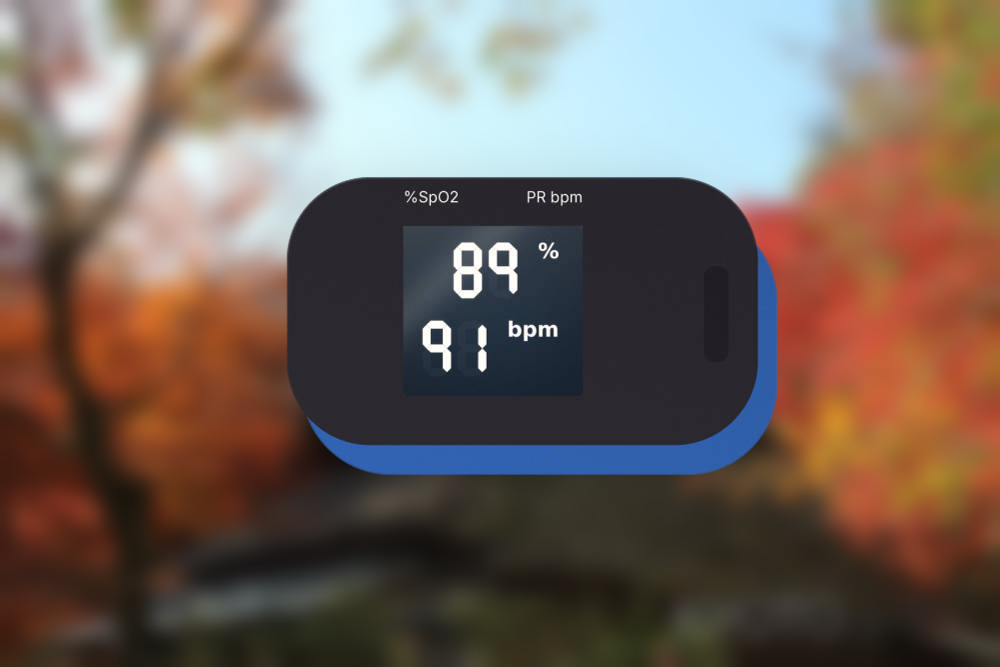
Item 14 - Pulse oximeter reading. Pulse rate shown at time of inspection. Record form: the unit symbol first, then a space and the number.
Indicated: bpm 91
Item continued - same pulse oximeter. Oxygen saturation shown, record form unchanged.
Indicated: % 89
